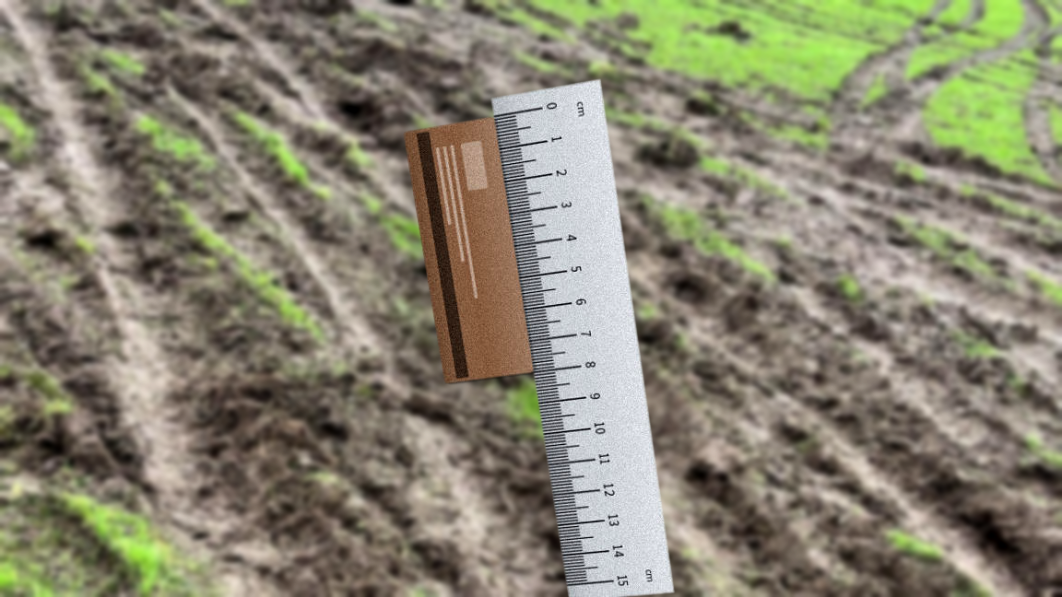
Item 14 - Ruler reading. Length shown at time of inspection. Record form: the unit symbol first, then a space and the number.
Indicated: cm 8
